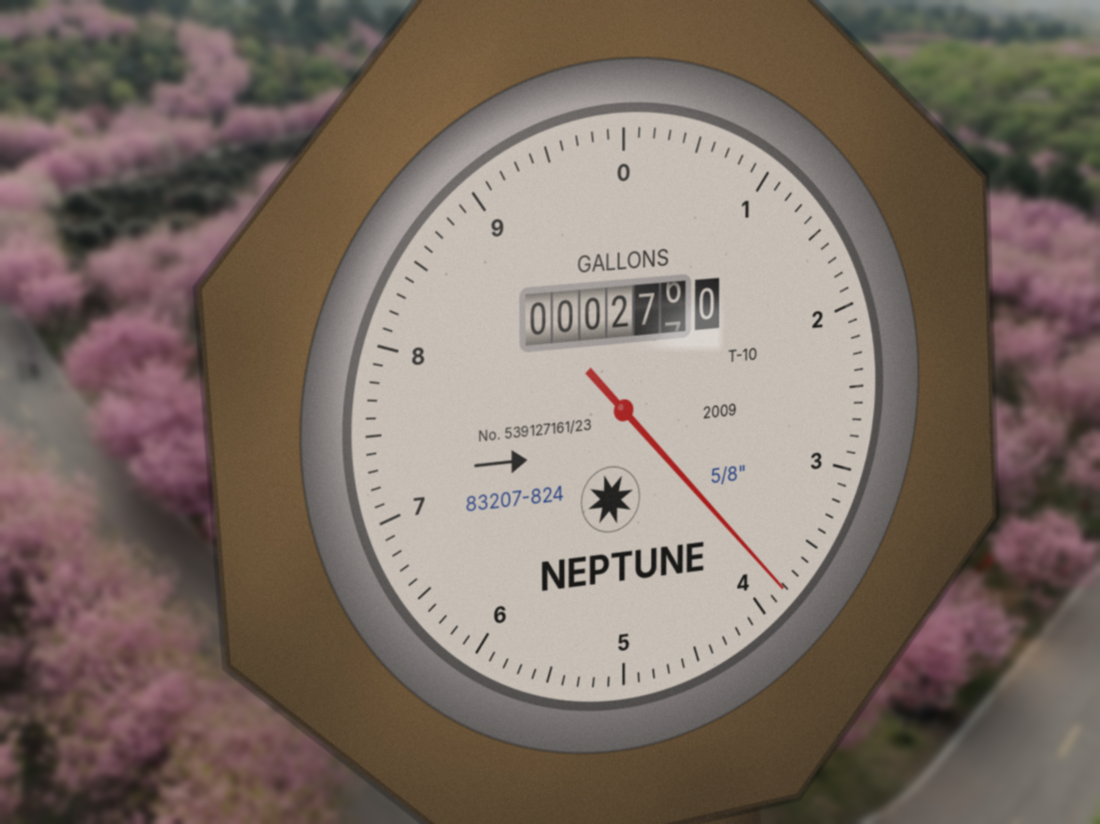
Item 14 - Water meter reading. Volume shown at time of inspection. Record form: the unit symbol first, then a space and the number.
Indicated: gal 2763.8
